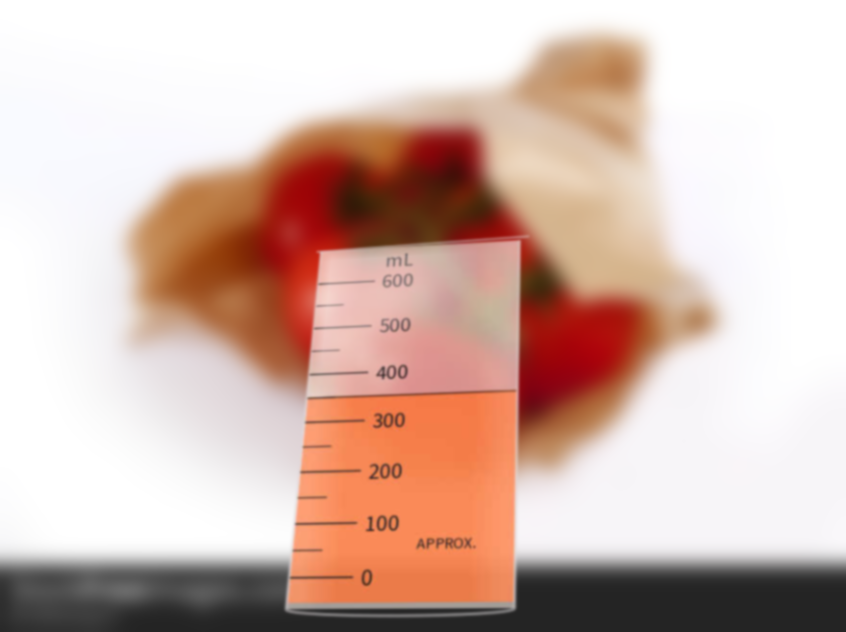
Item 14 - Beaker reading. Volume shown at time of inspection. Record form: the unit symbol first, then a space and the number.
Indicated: mL 350
